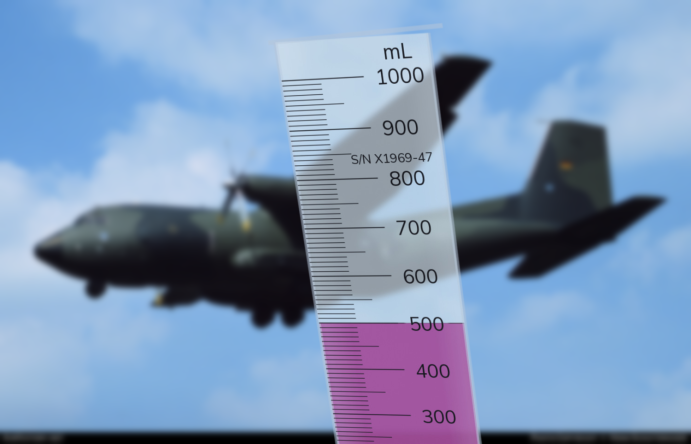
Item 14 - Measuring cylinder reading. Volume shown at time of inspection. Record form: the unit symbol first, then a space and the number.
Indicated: mL 500
